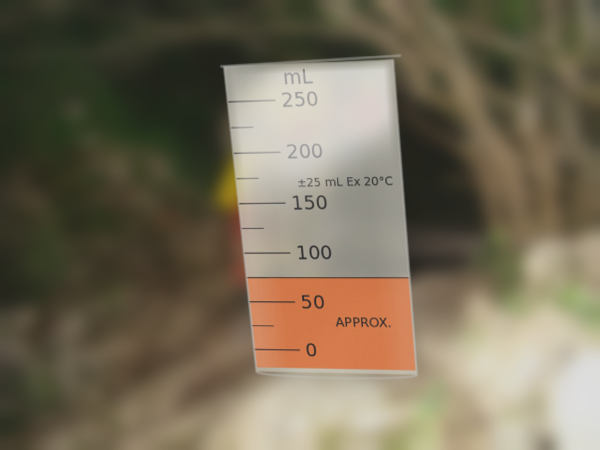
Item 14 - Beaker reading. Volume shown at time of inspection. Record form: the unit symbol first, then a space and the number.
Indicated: mL 75
